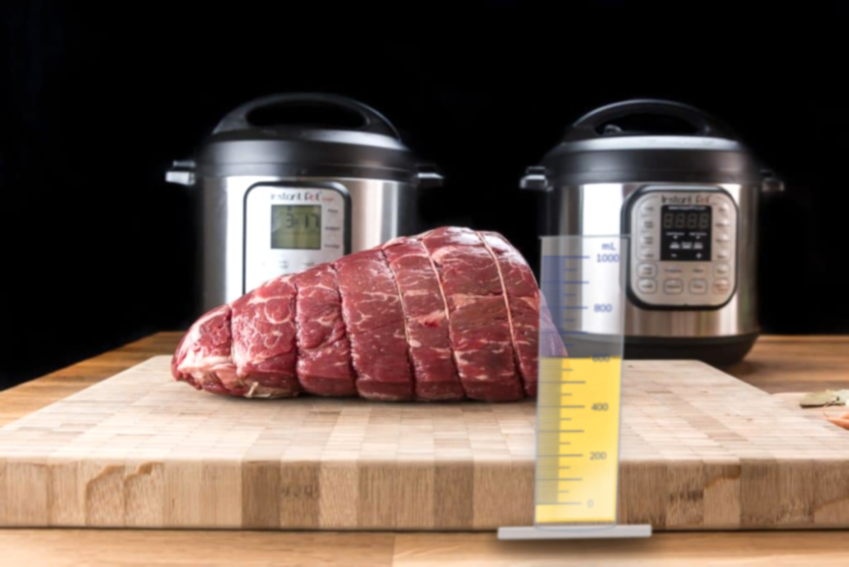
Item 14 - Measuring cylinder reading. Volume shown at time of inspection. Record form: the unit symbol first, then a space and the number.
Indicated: mL 600
